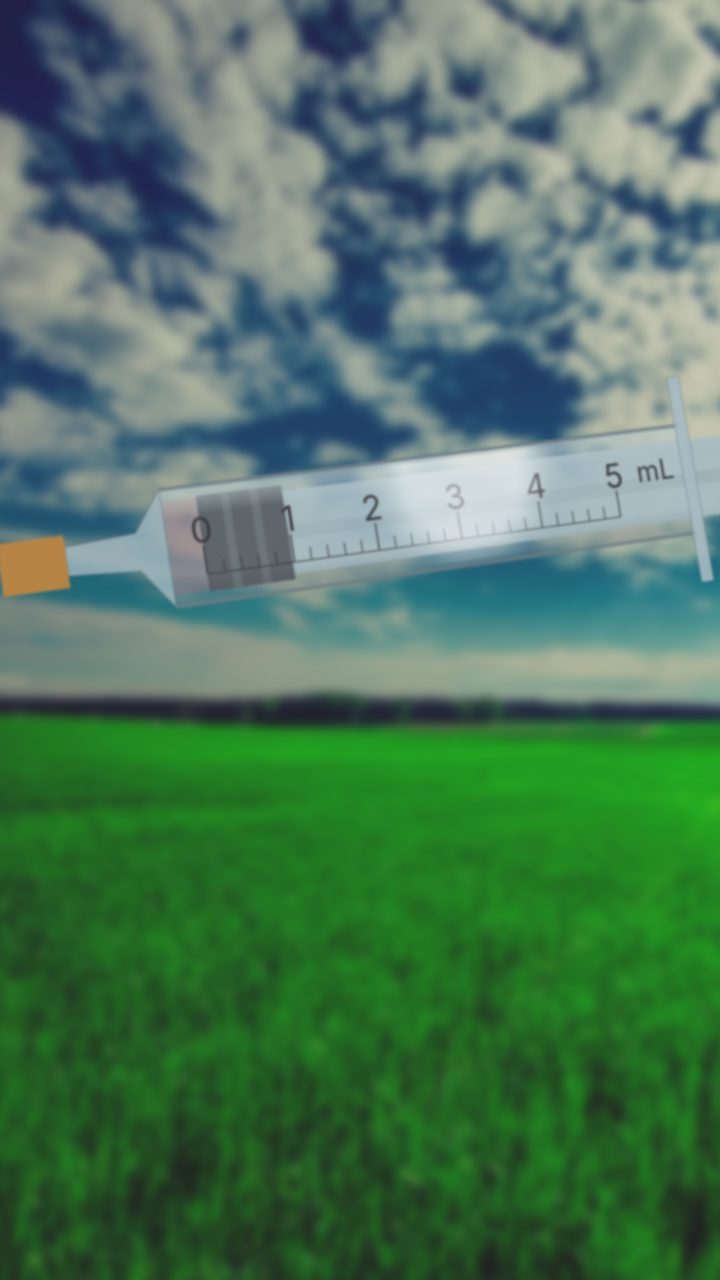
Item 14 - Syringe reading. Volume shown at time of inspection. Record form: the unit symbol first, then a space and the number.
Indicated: mL 0
